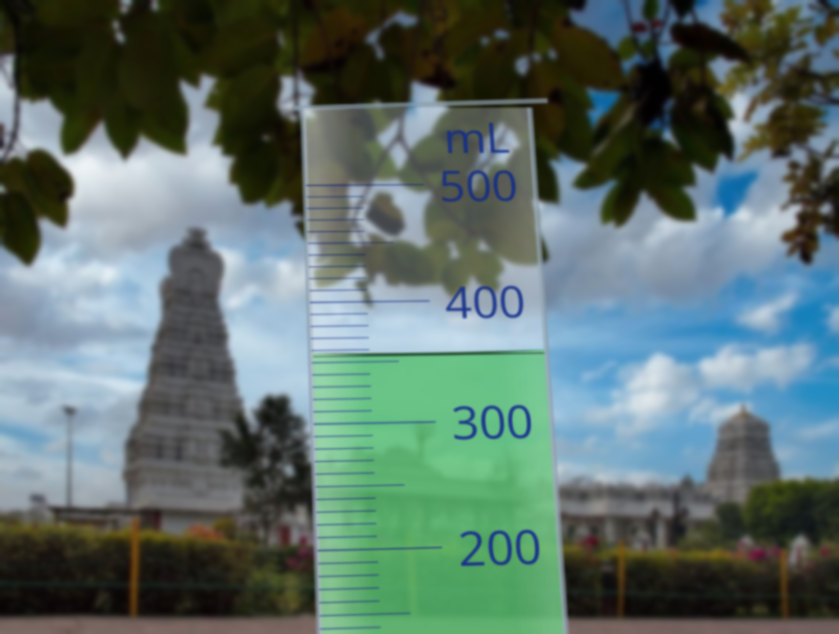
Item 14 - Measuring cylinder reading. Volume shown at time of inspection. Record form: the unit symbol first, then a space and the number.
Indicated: mL 355
